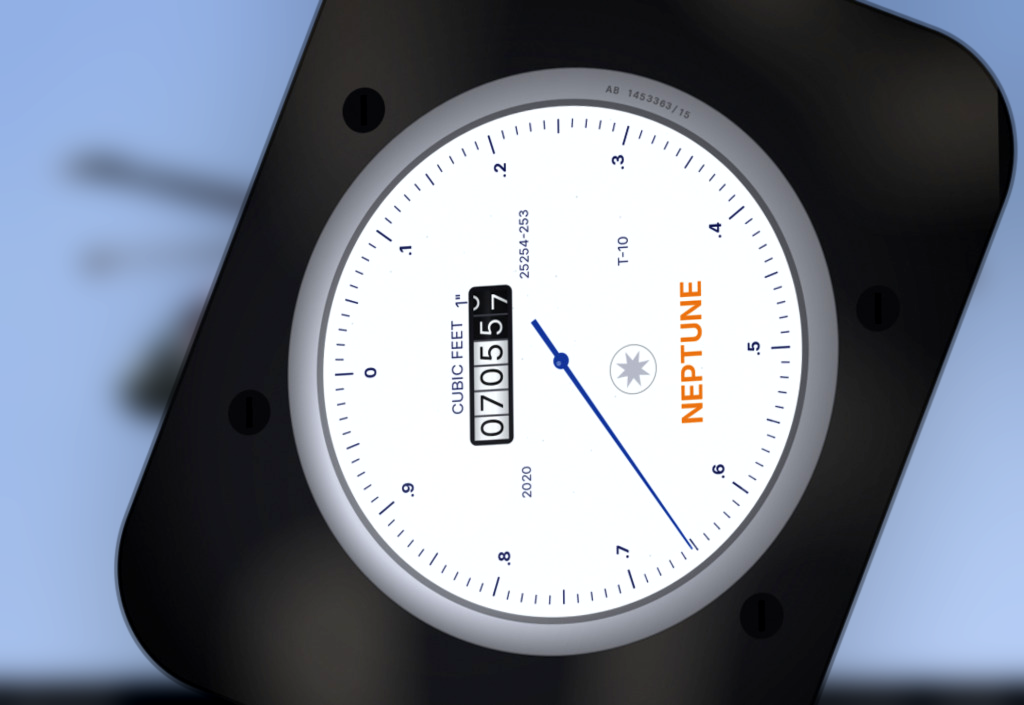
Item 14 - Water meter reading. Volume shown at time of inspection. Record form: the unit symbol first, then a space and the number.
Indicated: ft³ 70556.65
